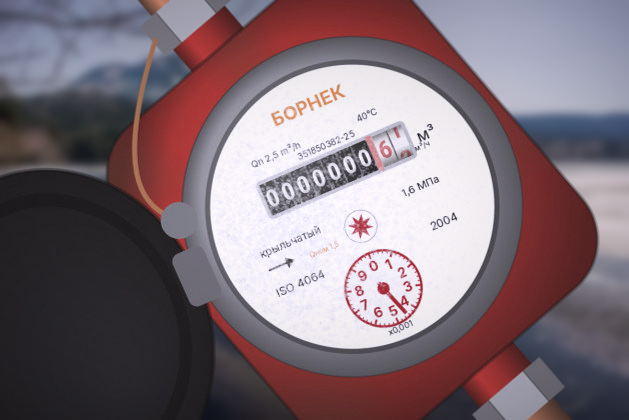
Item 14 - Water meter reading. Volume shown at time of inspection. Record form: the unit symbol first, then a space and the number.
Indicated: m³ 0.614
